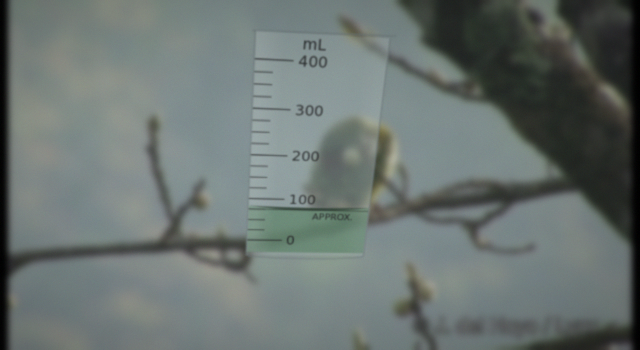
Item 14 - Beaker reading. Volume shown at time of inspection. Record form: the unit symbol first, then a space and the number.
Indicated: mL 75
